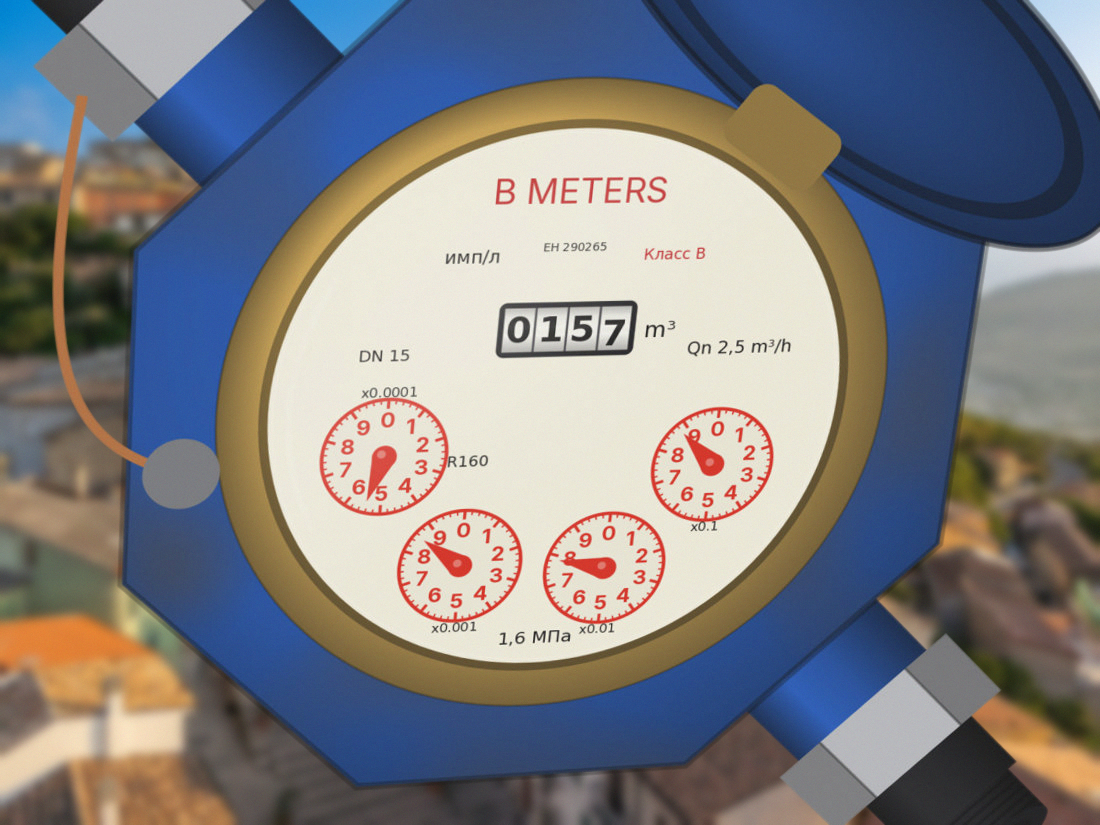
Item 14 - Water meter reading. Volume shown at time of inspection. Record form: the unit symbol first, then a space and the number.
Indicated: m³ 156.8785
